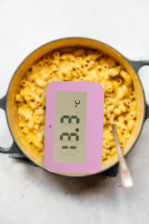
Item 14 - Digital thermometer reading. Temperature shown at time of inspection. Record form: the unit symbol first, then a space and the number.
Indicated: °C 13.3
